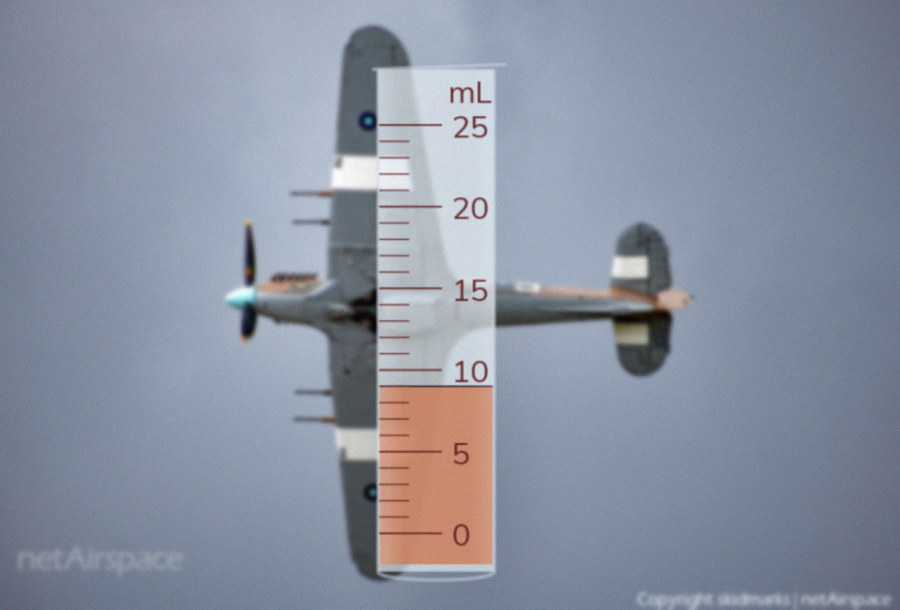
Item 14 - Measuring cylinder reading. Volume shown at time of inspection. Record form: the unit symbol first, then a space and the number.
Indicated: mL 9
